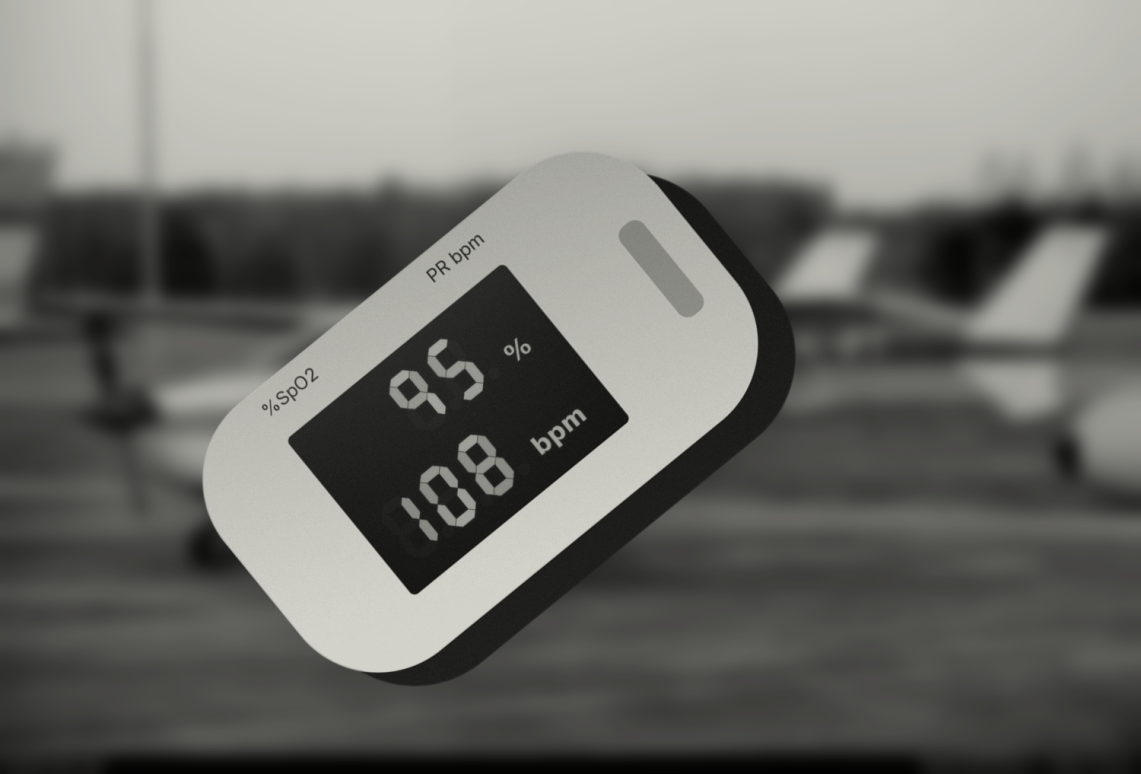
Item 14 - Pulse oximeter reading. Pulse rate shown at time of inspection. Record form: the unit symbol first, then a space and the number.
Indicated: bpm 108
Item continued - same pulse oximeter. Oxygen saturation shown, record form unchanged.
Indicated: % 95
